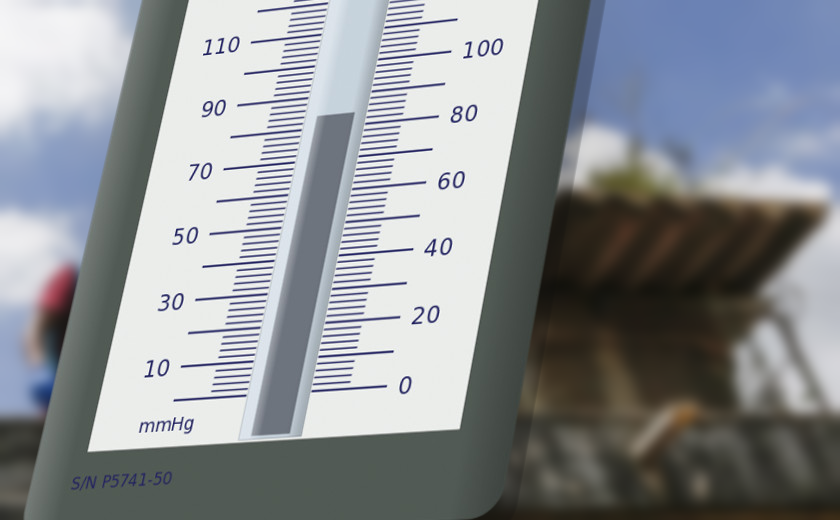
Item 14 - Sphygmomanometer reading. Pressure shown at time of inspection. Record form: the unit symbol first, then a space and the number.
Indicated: mmHg 84
